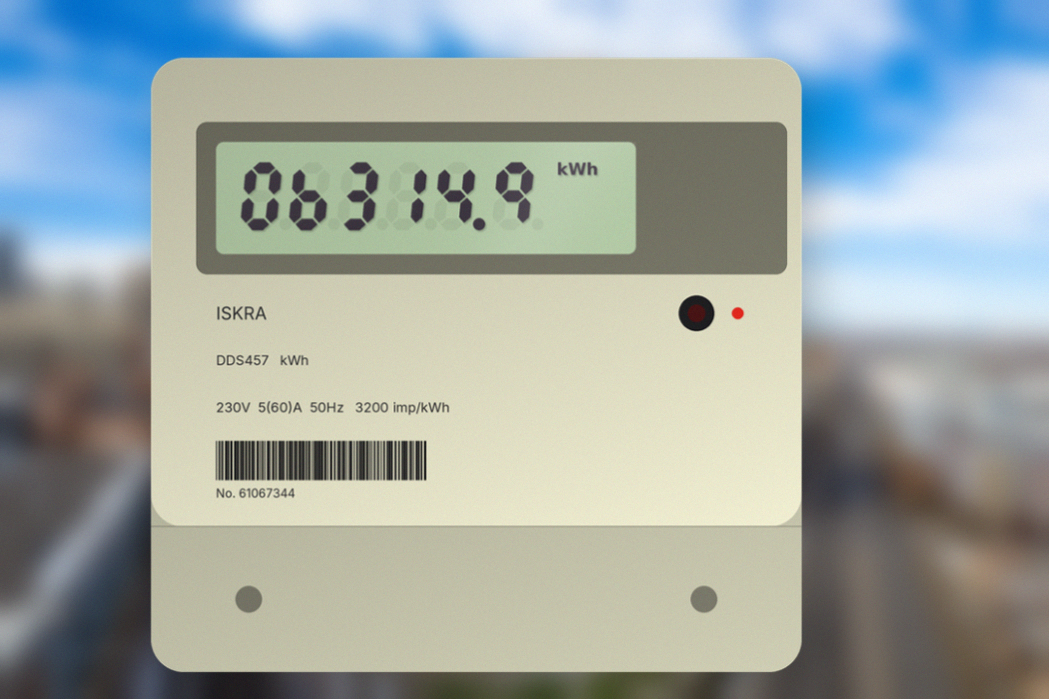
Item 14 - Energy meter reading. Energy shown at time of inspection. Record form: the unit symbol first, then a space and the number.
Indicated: kWh 6314.9
